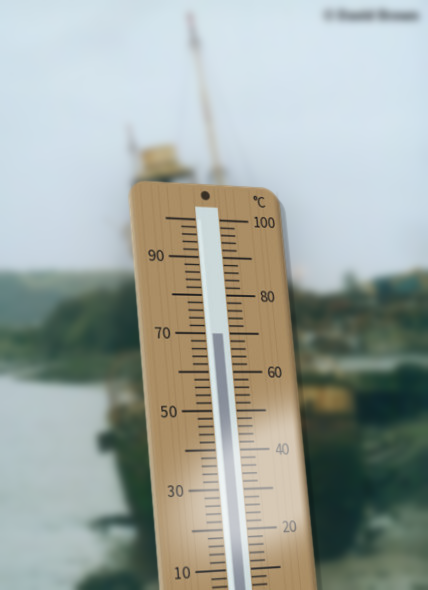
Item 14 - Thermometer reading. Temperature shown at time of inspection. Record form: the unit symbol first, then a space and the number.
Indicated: °C 70
